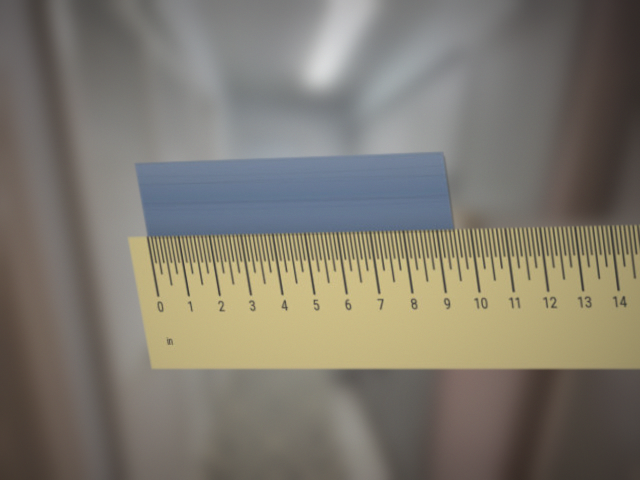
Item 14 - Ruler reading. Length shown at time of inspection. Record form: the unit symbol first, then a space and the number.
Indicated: in 9.5
